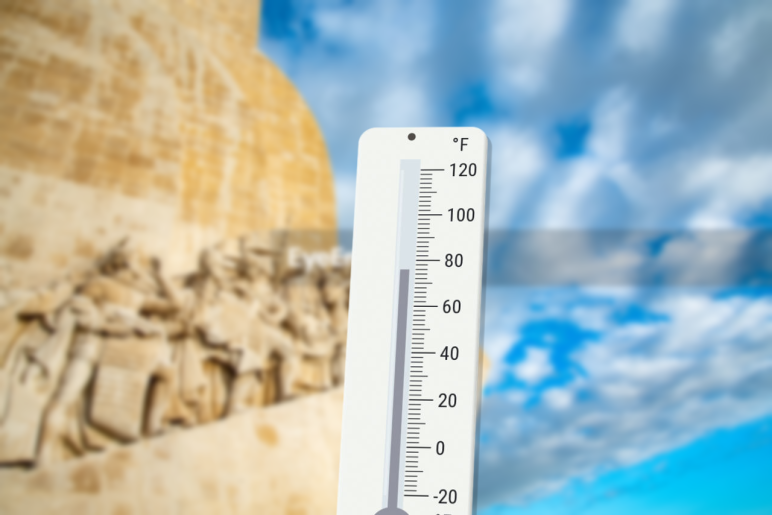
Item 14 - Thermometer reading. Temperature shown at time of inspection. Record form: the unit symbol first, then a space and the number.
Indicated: °F 76
